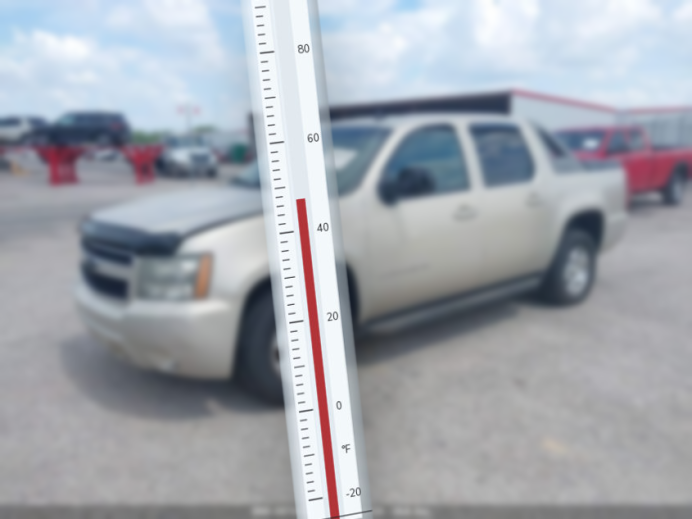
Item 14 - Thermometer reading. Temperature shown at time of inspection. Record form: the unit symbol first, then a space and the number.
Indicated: °F 47
